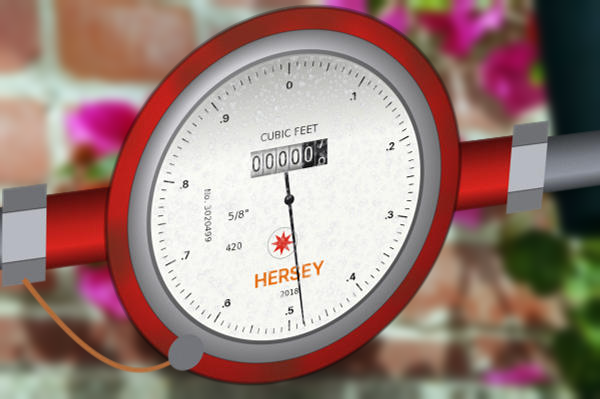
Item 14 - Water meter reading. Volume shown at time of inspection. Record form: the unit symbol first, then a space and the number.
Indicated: ft³ 7.48
